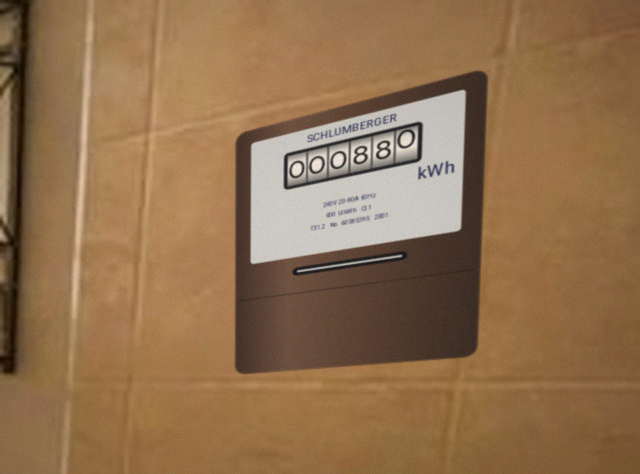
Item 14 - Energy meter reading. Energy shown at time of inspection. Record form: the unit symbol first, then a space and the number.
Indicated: kWh 880
